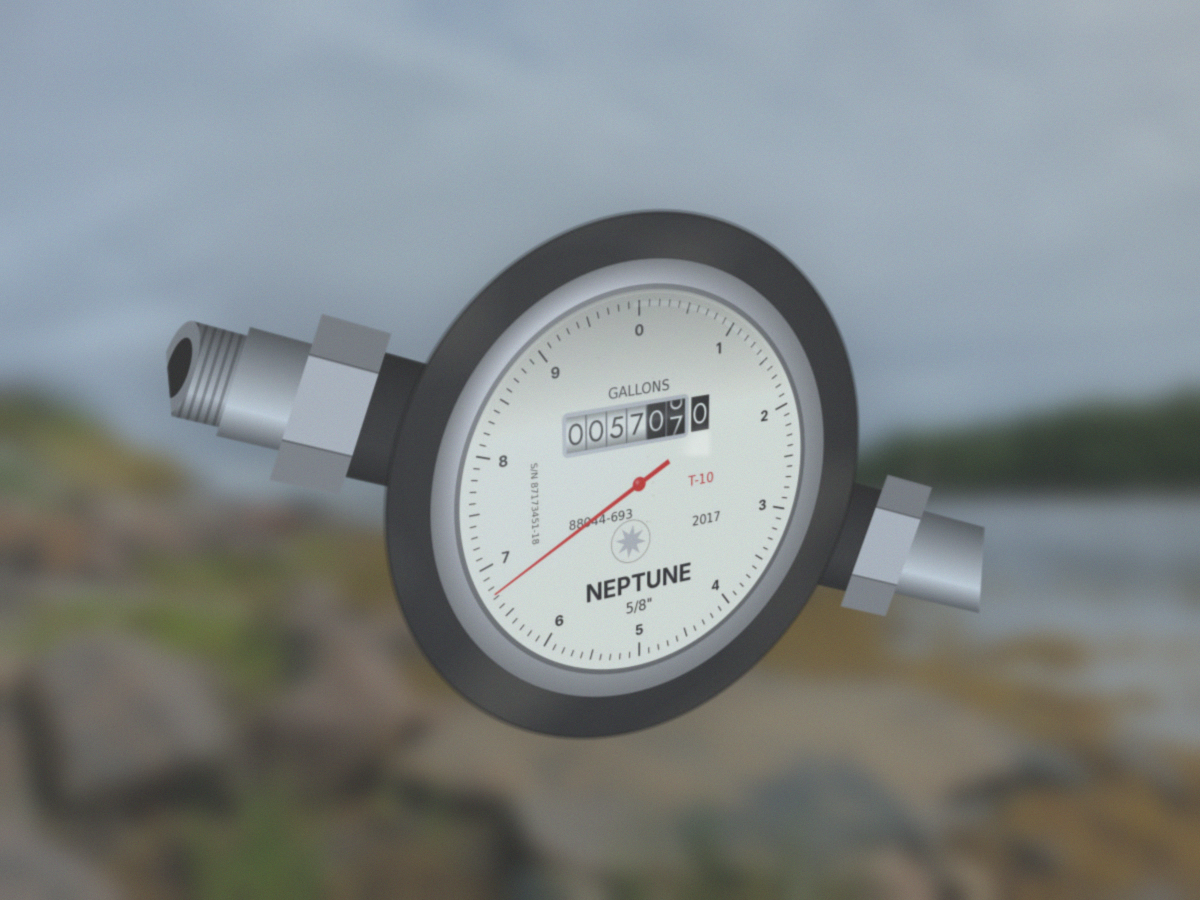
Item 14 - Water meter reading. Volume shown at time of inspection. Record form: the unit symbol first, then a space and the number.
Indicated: gal 57066.7
